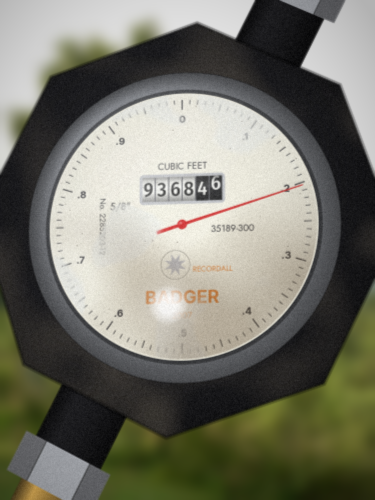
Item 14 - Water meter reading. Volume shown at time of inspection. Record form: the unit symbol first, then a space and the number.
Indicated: ft³ 936846.20
